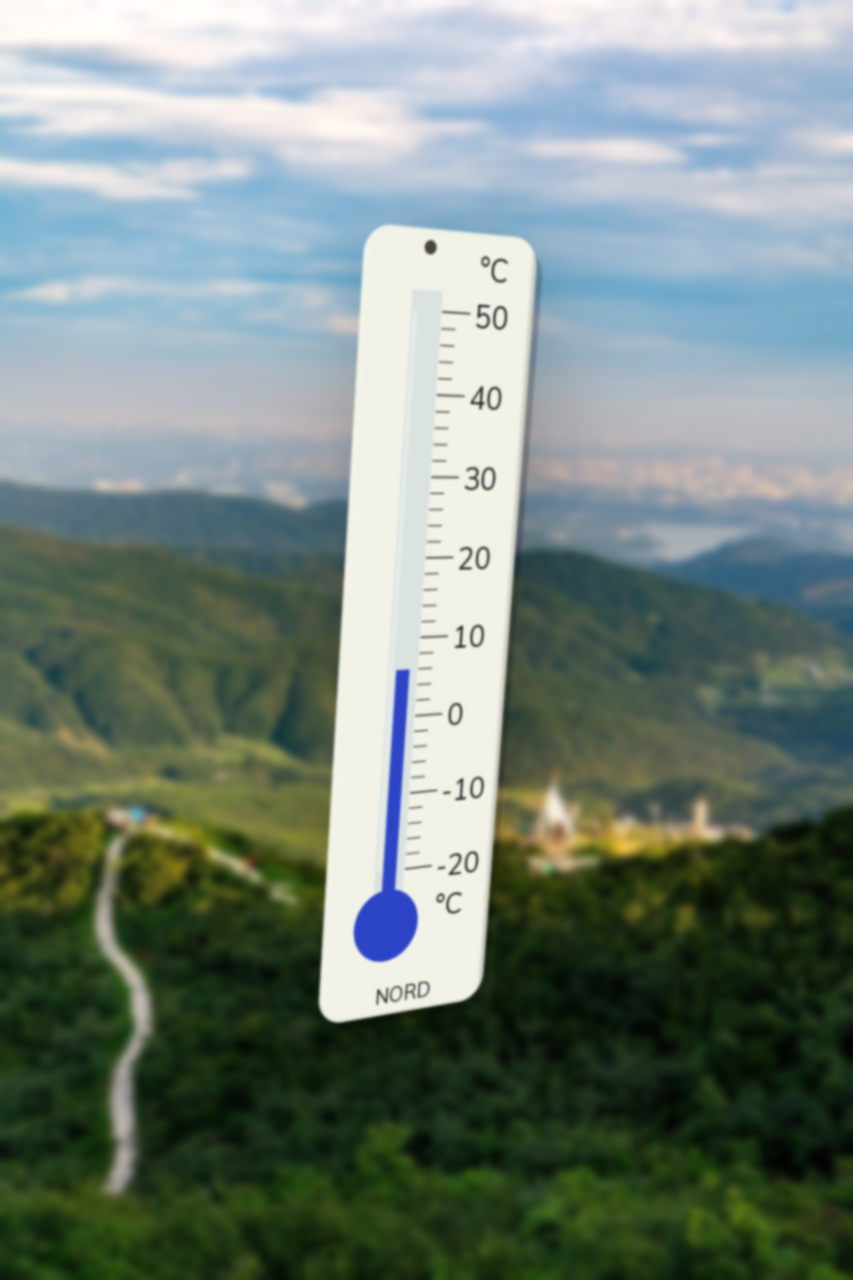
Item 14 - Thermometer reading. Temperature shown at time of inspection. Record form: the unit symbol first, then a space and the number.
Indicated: °C 6
